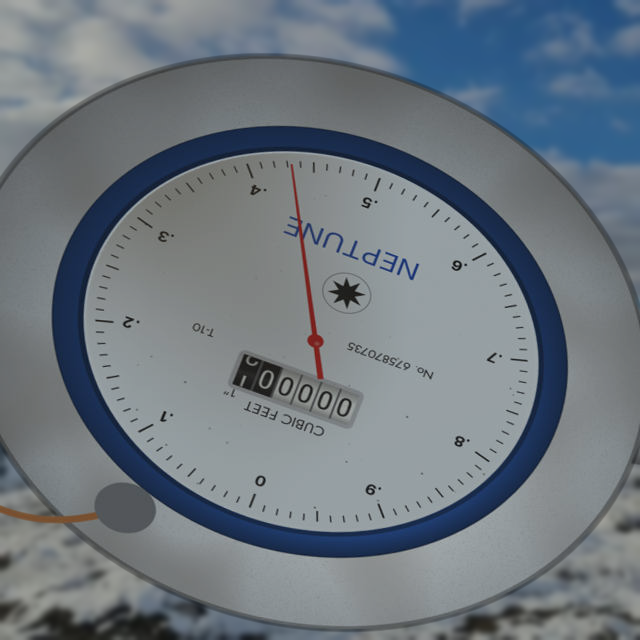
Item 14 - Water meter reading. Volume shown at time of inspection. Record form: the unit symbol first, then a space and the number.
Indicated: ft³ 1.43
